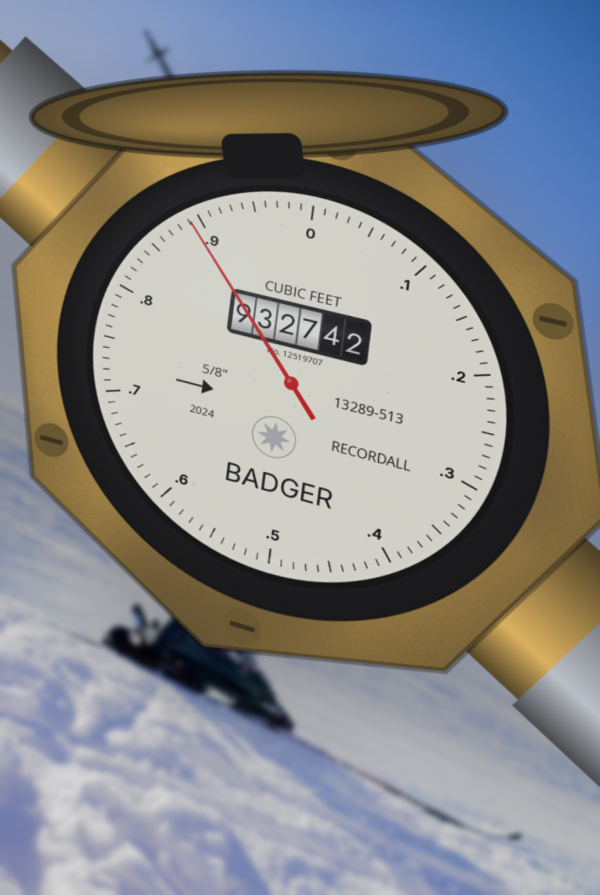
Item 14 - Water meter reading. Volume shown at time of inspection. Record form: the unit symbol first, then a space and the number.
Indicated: ft³ 932741.89
